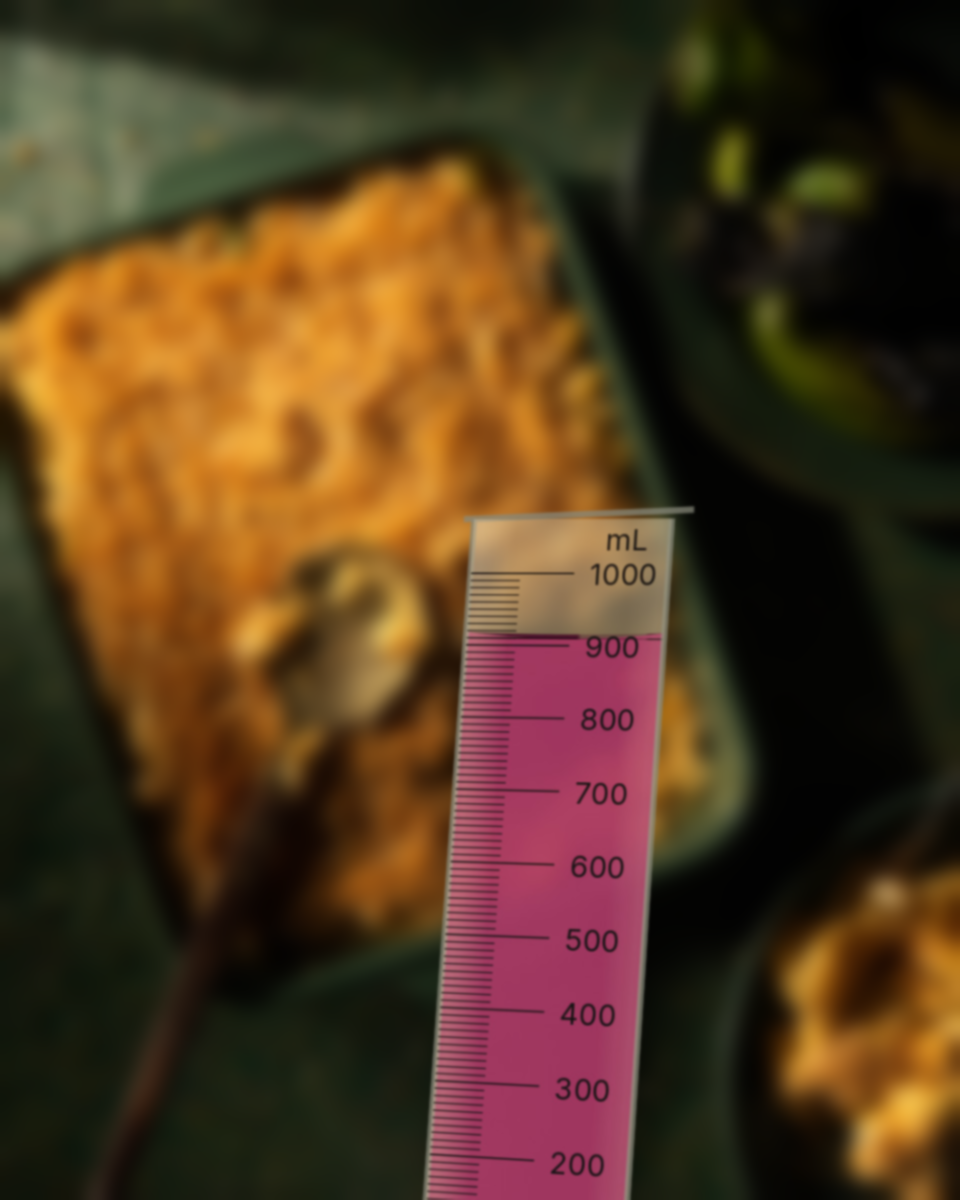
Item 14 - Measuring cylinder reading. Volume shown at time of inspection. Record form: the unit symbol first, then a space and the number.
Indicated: mL 910
